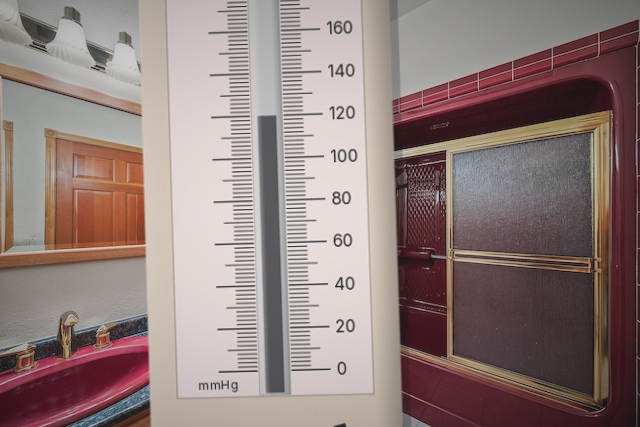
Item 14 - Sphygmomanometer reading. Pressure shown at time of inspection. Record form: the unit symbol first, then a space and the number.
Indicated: mmHg 120
